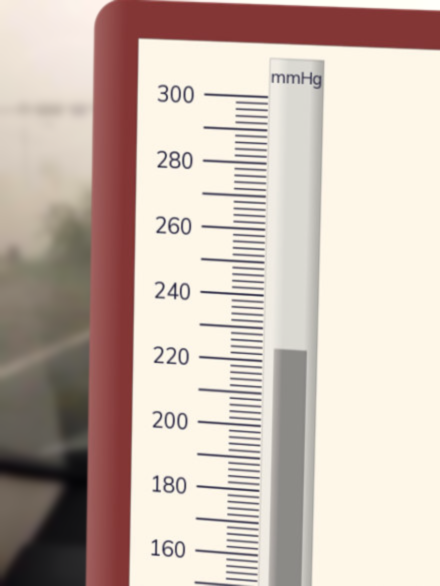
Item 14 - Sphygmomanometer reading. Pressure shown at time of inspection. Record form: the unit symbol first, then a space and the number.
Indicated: mmHg 224
